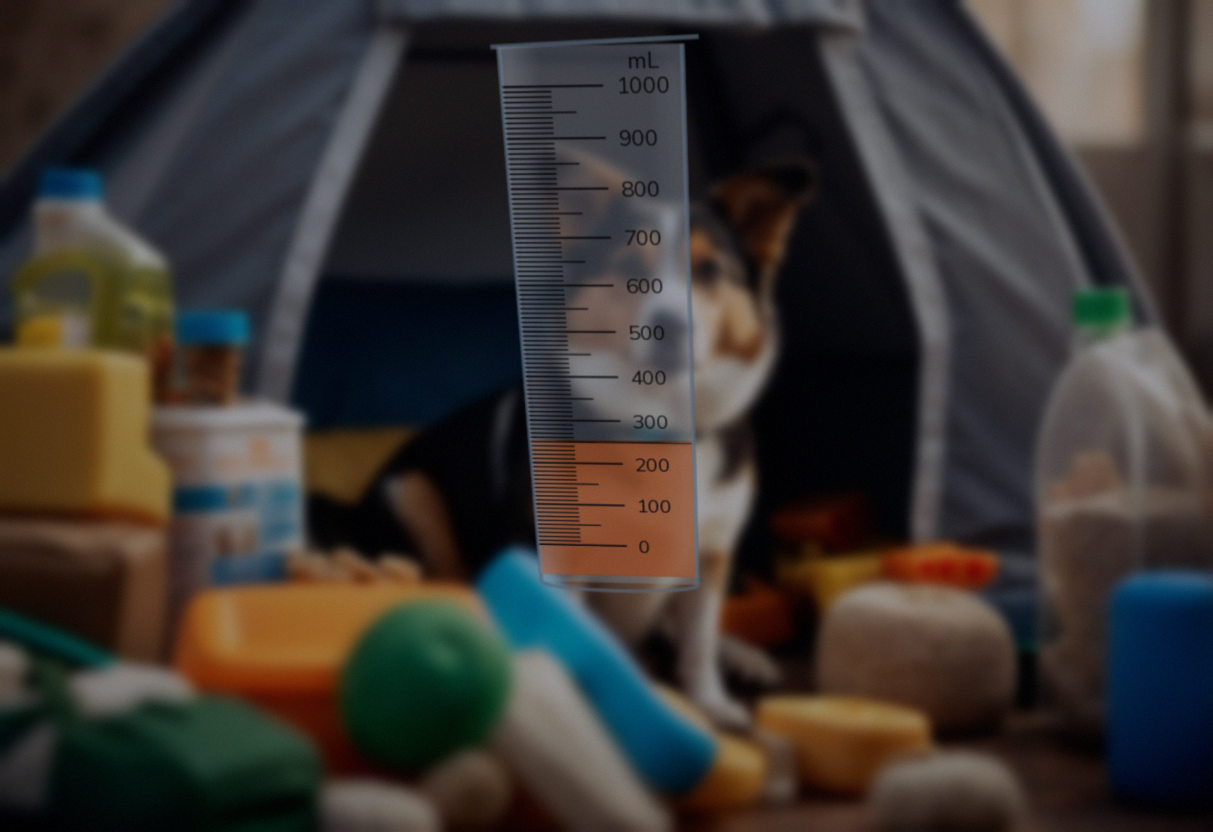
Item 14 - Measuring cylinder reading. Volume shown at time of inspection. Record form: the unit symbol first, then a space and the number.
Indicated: mL 250
